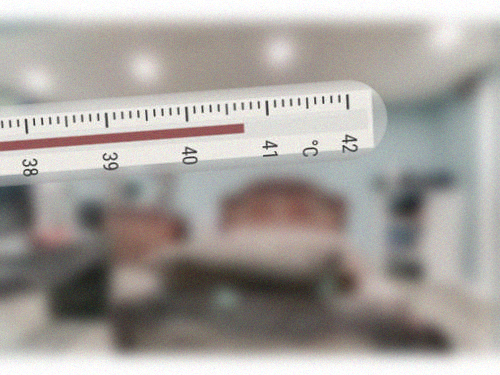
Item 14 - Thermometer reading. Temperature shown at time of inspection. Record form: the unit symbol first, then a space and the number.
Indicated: °C 40.7
